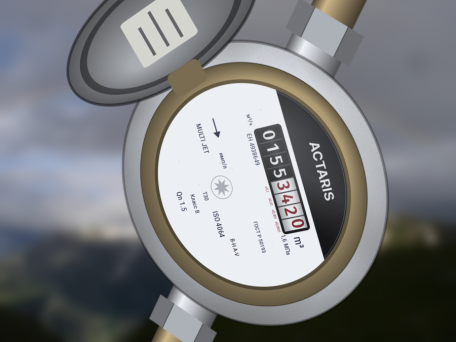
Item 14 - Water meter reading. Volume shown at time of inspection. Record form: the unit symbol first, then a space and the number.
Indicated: m³ 155.3420
